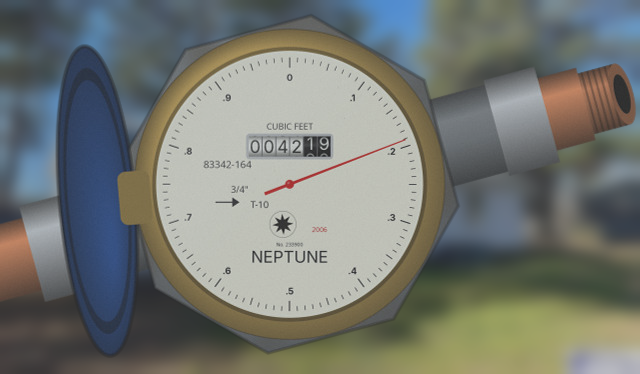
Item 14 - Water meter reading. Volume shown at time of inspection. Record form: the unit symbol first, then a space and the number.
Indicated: ft³ 4219.19
